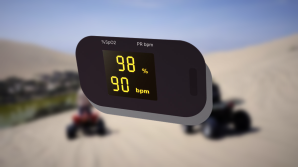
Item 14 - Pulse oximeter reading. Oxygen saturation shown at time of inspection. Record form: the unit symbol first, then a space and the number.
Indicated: % 98
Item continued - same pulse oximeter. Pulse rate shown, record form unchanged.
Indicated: bpm 90
